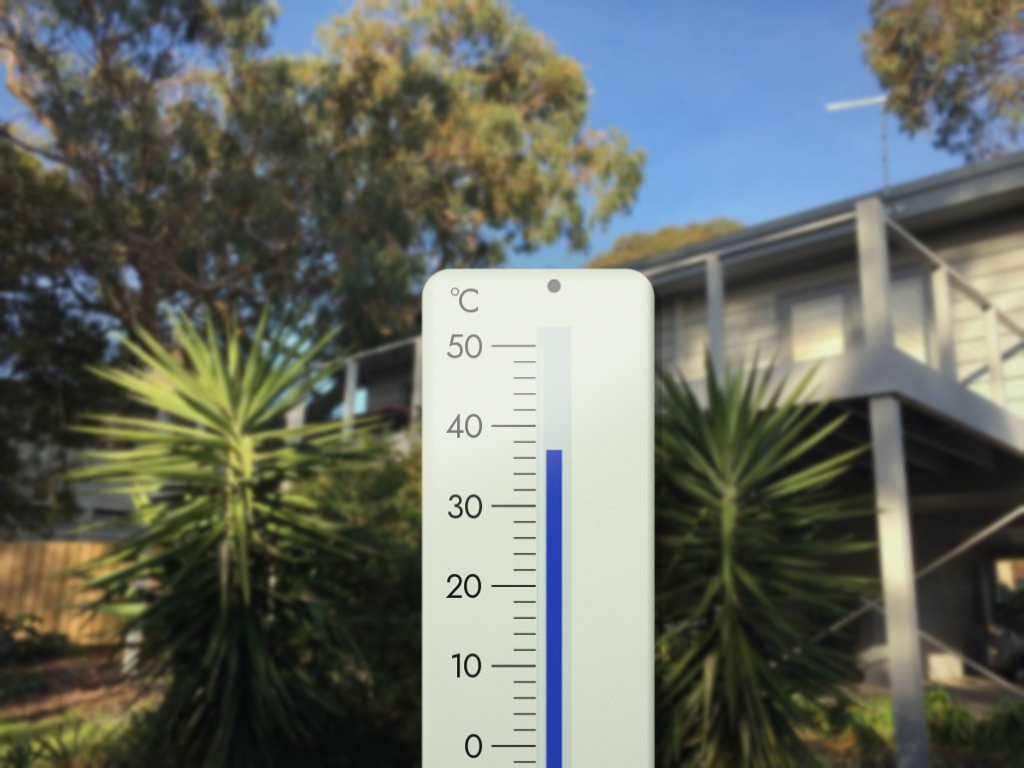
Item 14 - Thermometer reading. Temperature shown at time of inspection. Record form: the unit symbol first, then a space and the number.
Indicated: °C 37
